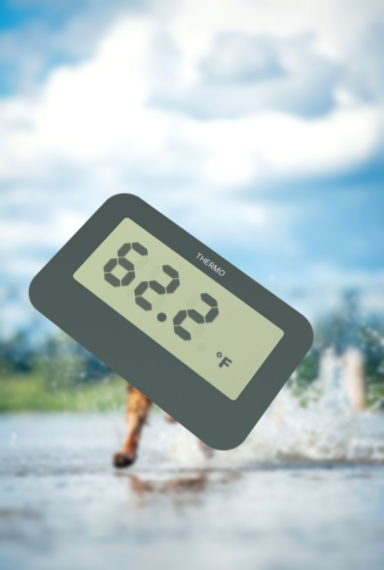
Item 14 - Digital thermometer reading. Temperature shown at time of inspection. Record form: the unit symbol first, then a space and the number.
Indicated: °F 62.2
